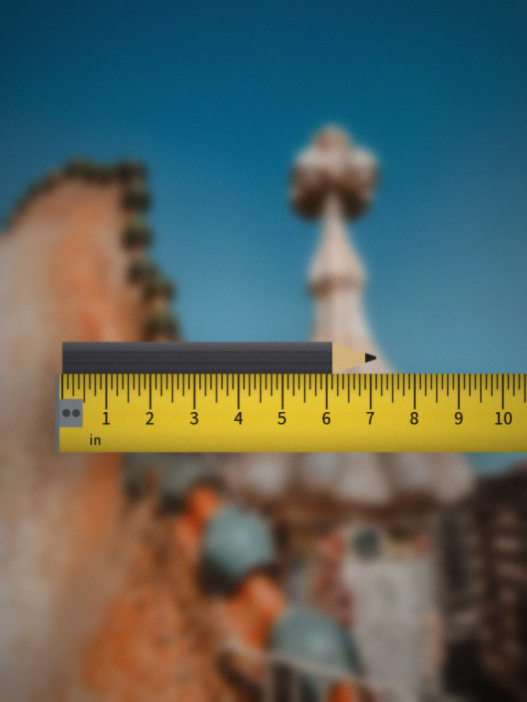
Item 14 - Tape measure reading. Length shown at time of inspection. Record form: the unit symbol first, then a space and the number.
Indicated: in 7.125
